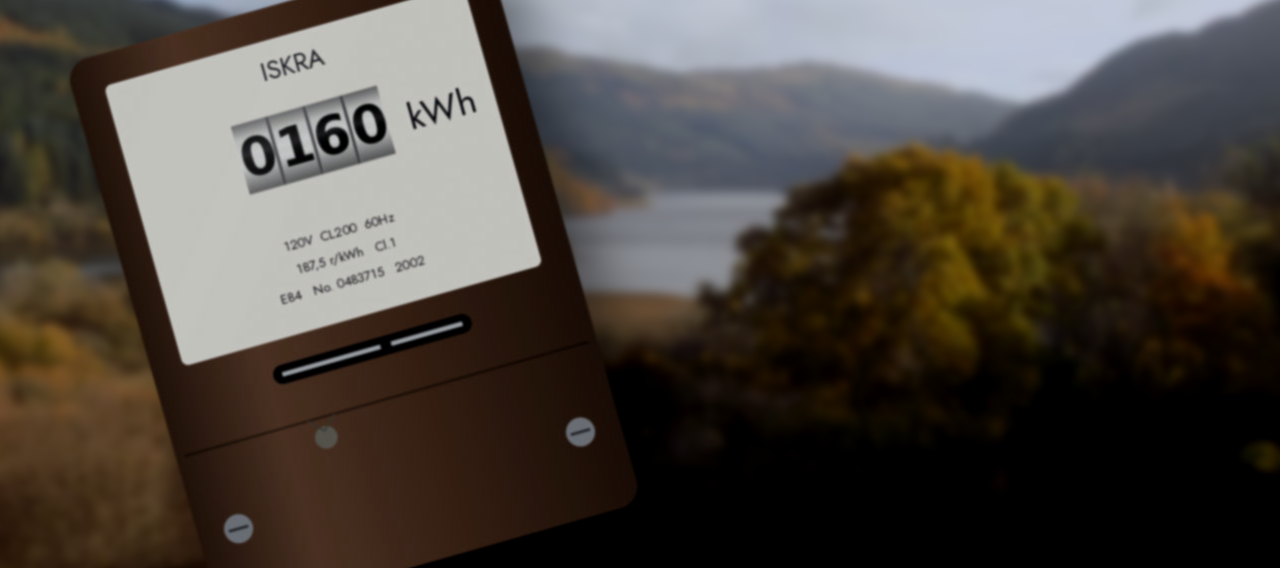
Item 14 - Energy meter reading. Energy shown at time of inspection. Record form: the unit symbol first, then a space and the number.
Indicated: kWh 160
